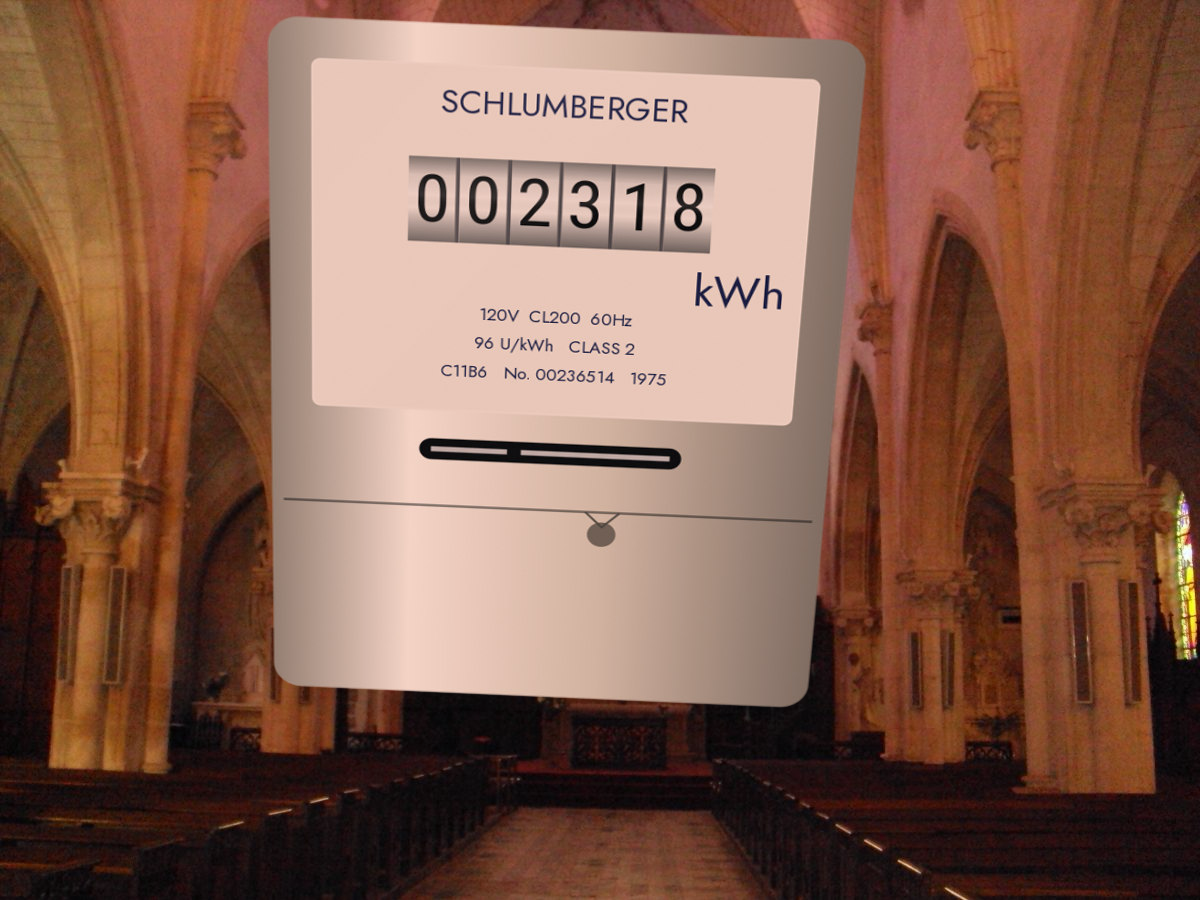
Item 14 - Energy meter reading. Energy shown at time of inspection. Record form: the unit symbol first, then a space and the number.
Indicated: kWh 2318
